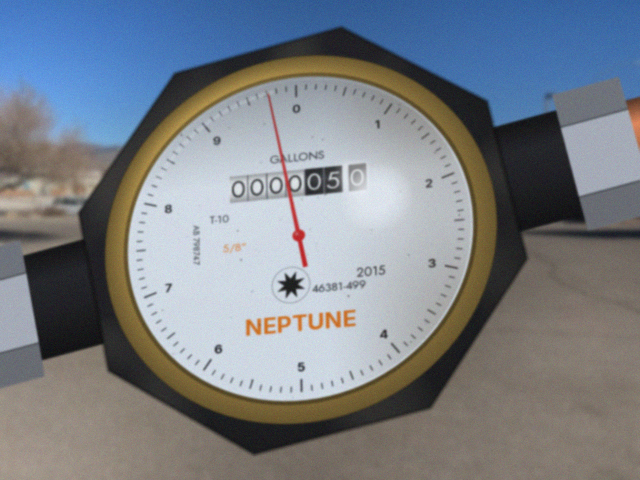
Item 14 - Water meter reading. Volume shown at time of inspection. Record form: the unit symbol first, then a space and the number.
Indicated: gal 49.7
